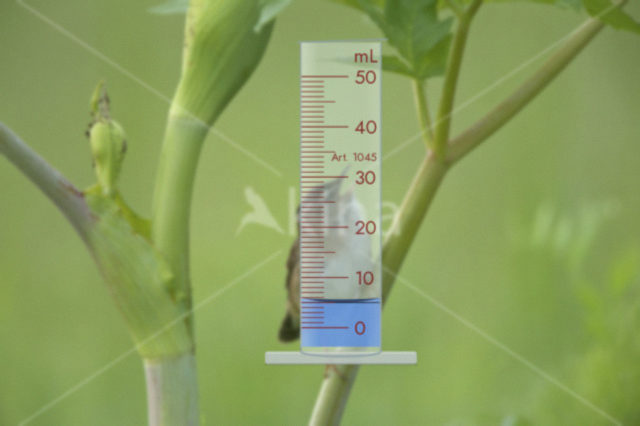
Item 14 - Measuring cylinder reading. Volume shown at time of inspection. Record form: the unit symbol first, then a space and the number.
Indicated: mL 5
